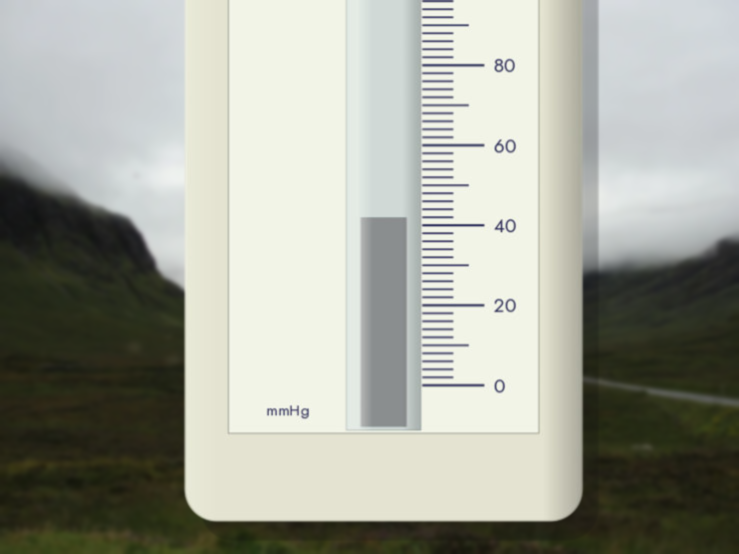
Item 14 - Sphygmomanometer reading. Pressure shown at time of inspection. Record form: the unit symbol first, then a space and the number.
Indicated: mmHg 42
